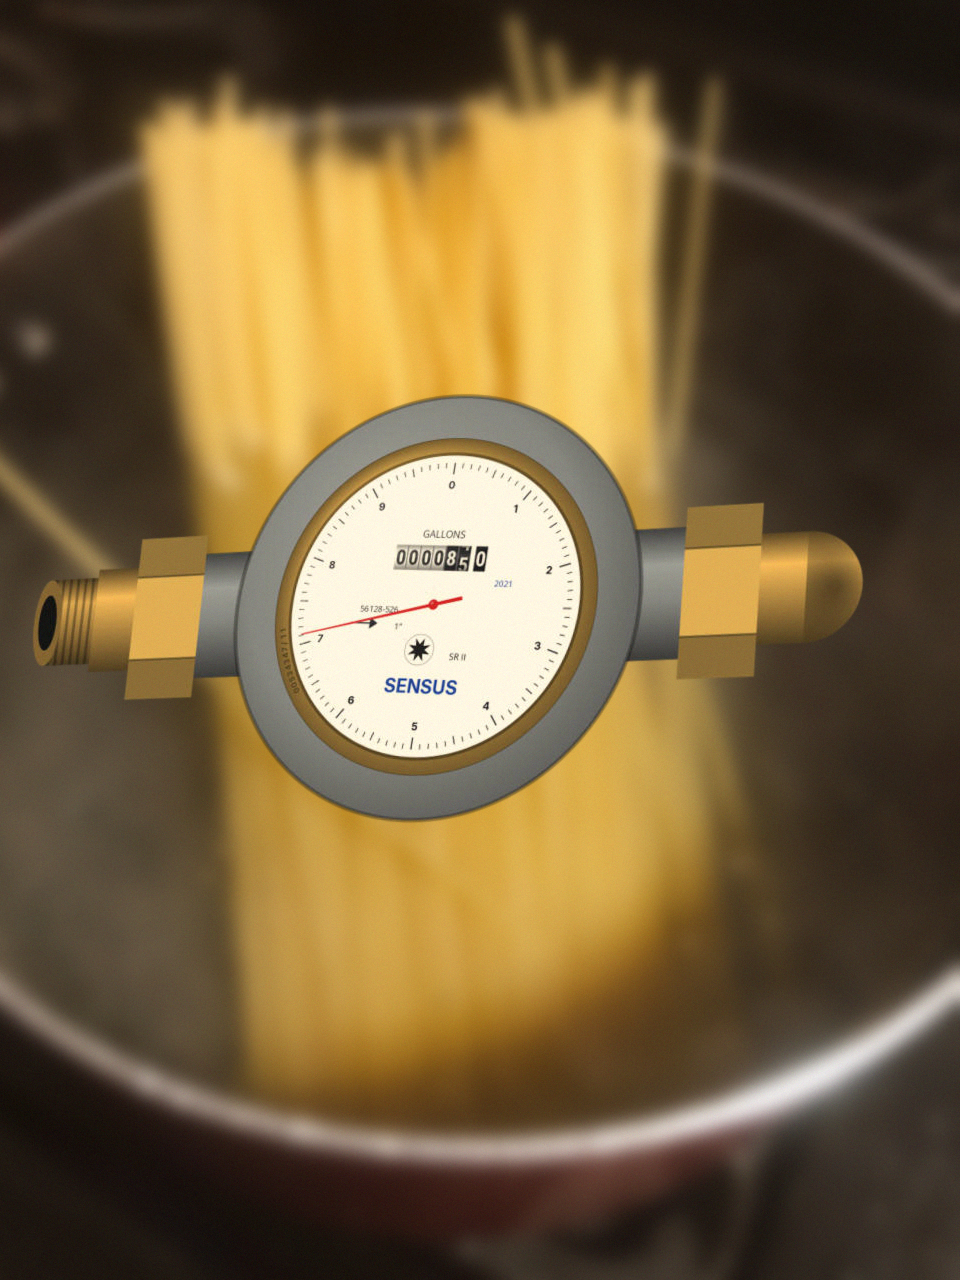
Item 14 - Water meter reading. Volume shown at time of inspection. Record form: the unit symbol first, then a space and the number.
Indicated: gal 847.1
